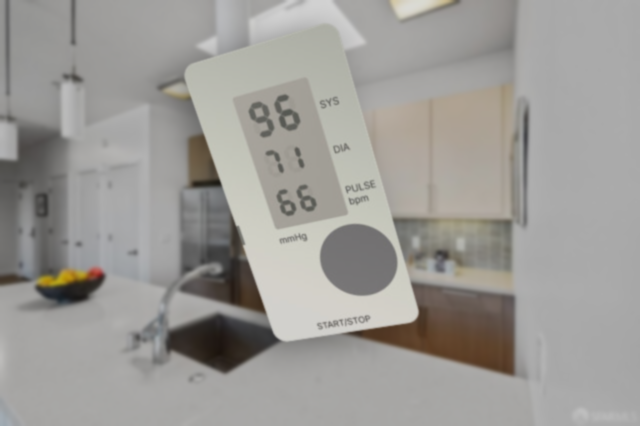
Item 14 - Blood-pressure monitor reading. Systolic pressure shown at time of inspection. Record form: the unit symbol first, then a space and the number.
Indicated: mmHg 96
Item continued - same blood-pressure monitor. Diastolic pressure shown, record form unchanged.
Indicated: mmHg 71
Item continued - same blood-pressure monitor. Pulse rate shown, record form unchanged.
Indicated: bpm 66
